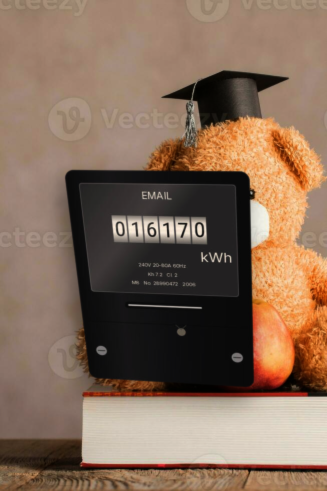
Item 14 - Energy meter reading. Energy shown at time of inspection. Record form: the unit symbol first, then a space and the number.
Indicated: kWh 16170
